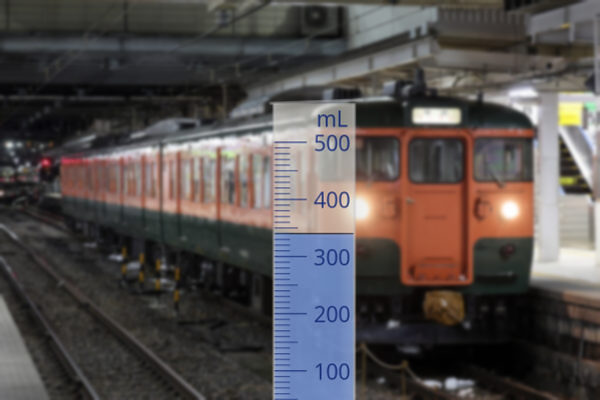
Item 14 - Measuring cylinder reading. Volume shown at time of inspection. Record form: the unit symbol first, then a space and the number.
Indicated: mL 340
